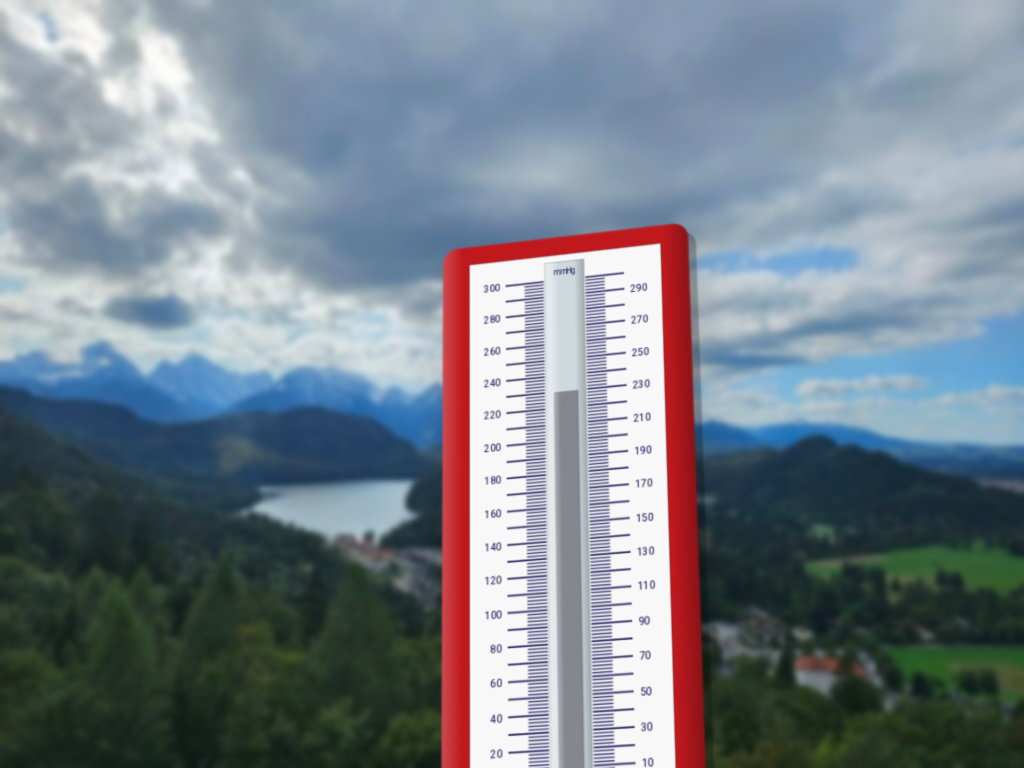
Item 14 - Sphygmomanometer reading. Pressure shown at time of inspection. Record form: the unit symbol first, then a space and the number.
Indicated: mmHg 230
